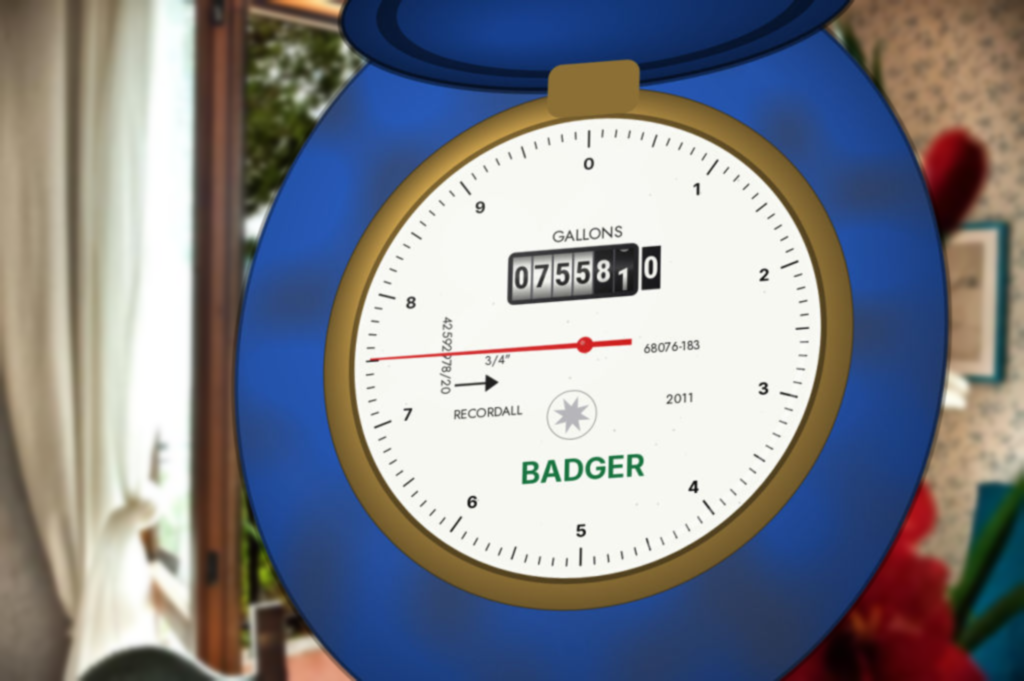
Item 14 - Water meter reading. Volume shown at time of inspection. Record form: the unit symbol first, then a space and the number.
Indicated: gal 755807.5
